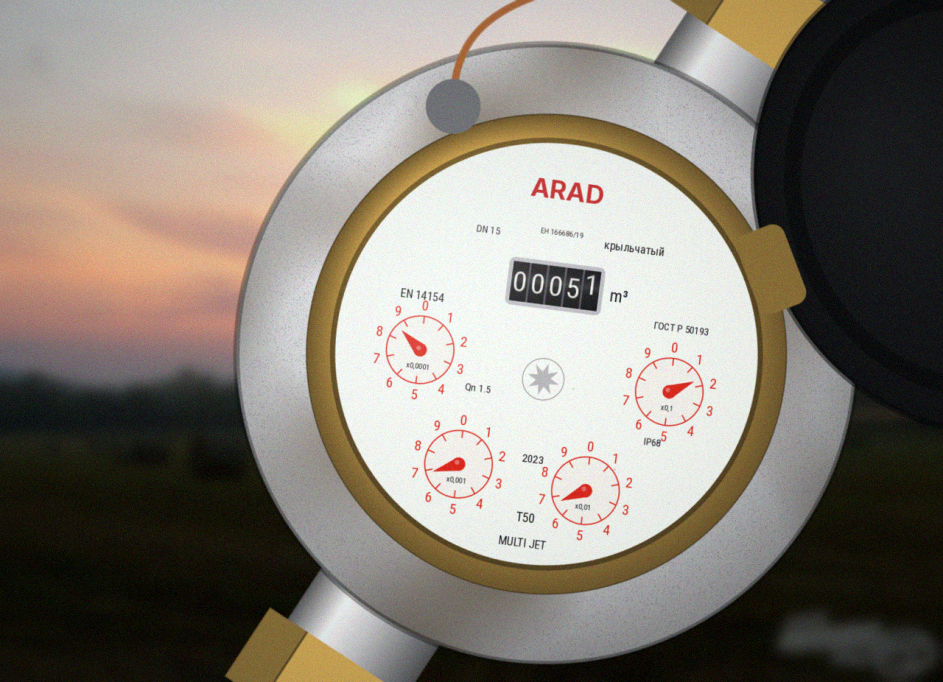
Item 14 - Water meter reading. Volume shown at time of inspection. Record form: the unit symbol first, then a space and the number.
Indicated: m³ 51.1668
